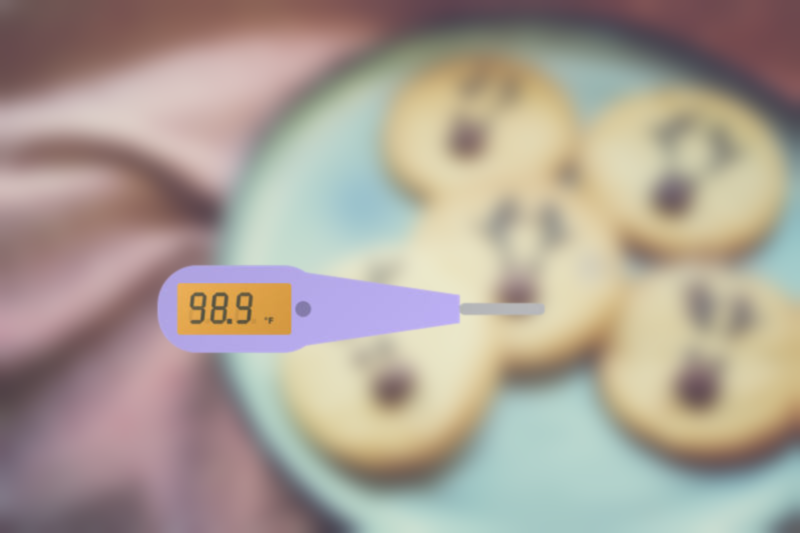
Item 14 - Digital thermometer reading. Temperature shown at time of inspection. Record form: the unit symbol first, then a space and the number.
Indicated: °F 98.9
